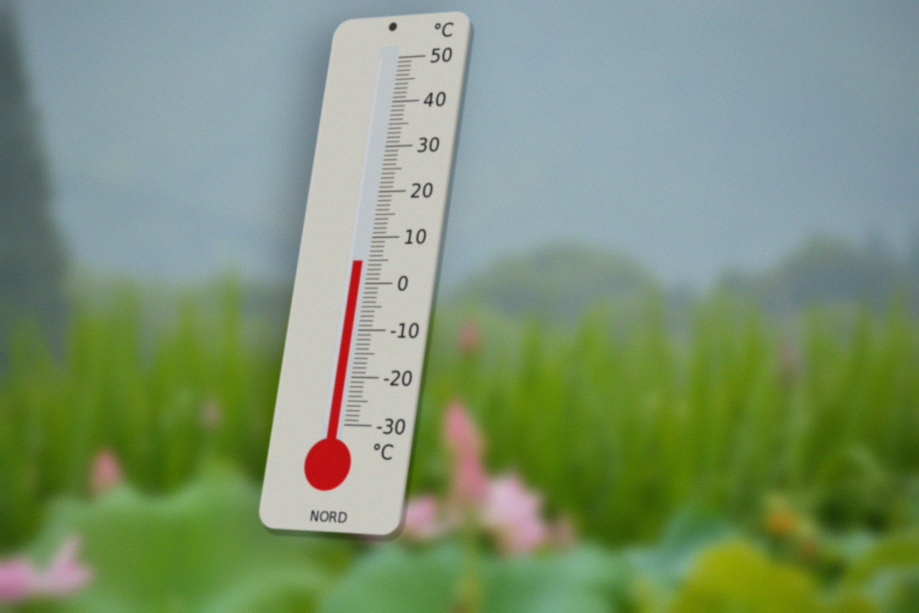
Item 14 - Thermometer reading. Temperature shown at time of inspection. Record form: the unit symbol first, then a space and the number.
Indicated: °C 5
